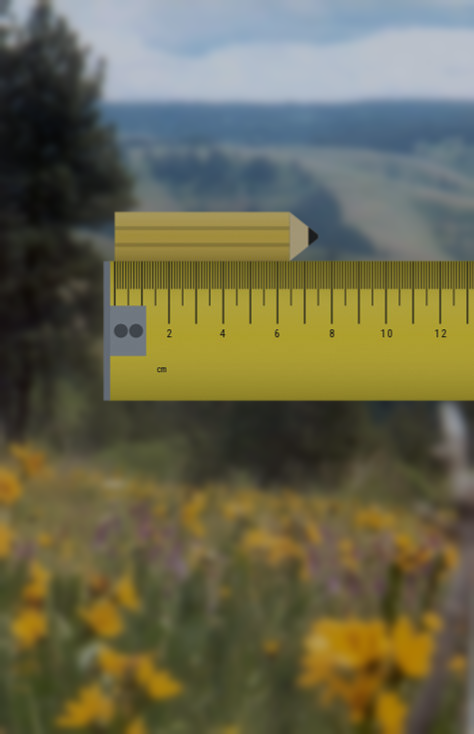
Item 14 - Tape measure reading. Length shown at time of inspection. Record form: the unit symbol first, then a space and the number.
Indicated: cm 7.5
